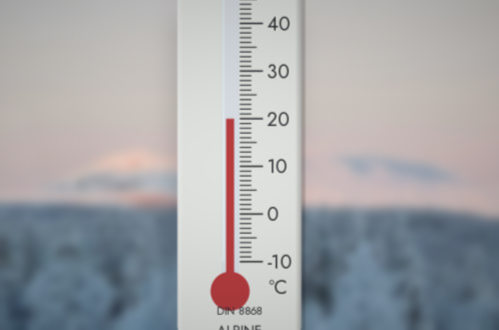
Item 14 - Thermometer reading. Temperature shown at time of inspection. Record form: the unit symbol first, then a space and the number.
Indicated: °C 20
